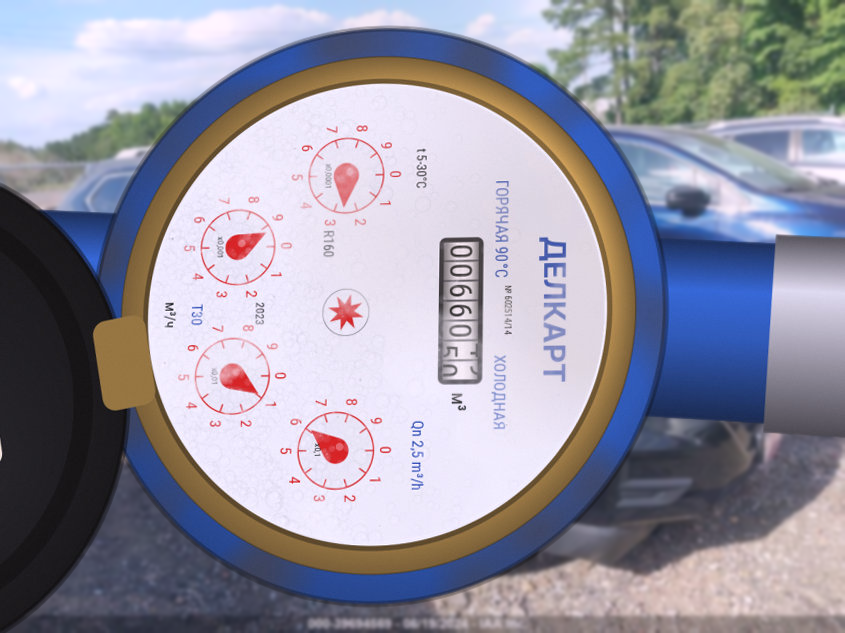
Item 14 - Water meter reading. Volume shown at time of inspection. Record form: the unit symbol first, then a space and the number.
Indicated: m³ 66049.6092
